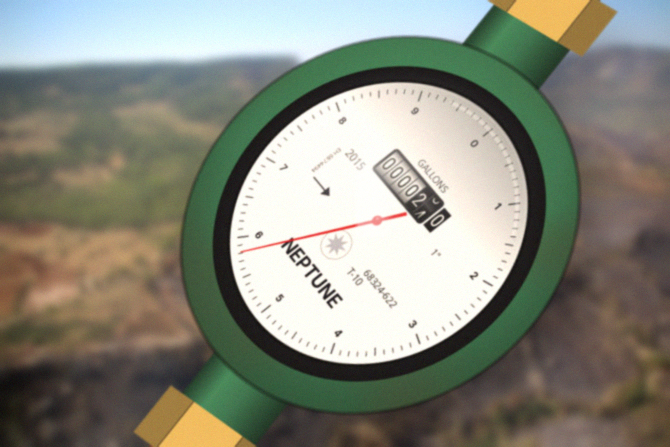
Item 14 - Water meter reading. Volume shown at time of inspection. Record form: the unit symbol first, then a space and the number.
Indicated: gal 235.8
